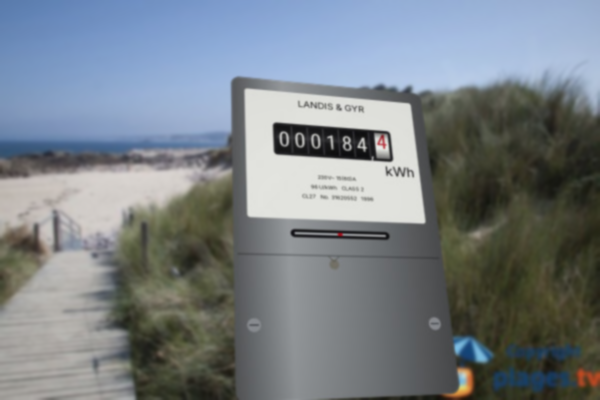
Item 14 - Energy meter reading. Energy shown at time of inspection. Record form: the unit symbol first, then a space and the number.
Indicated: kWh 184.4
